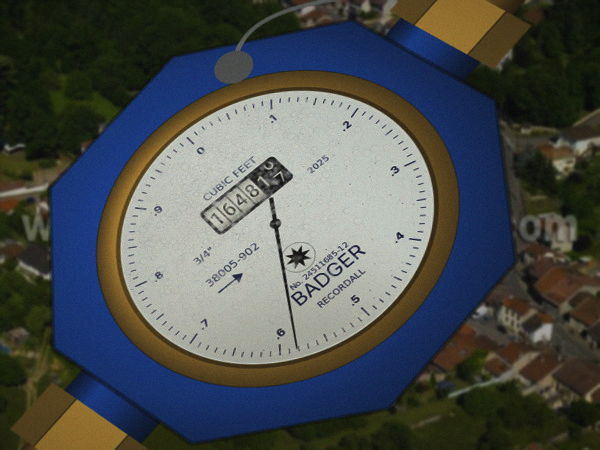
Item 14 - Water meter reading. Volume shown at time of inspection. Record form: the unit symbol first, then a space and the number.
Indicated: ft³ 164816.58
